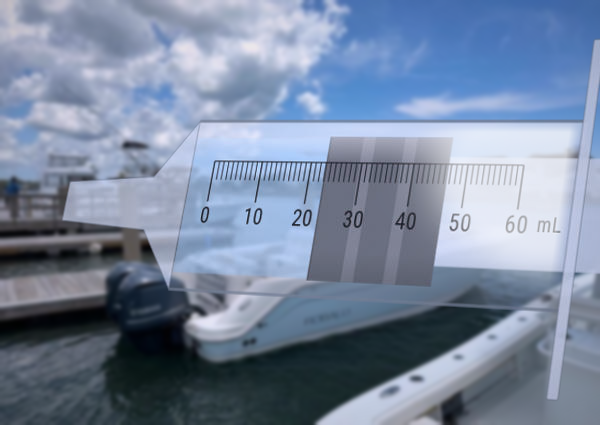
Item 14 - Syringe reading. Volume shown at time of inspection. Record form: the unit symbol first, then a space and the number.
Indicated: mL 23
